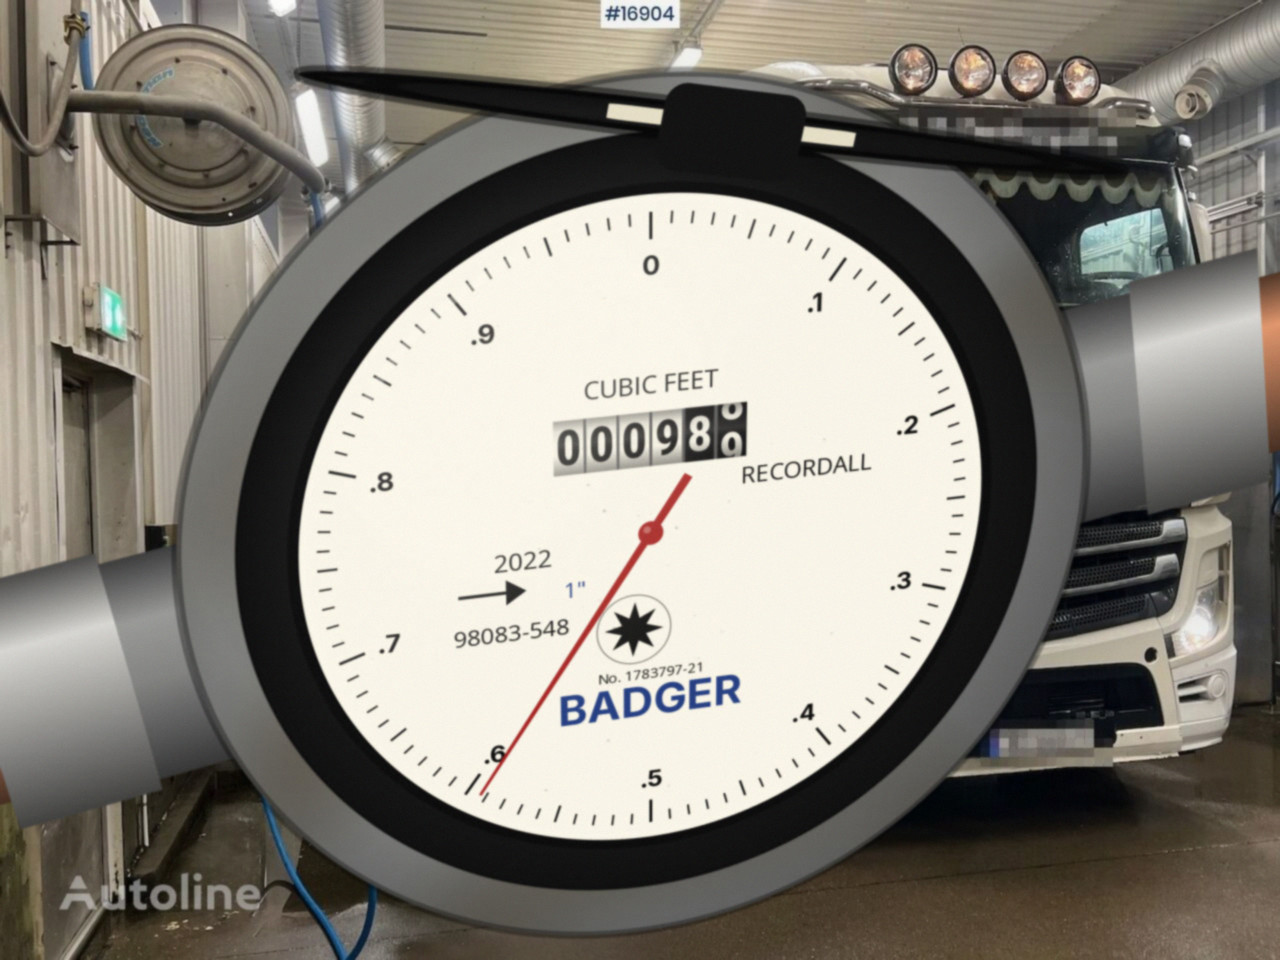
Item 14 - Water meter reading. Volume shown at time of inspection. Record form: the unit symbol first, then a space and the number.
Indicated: ft³ 988.59
